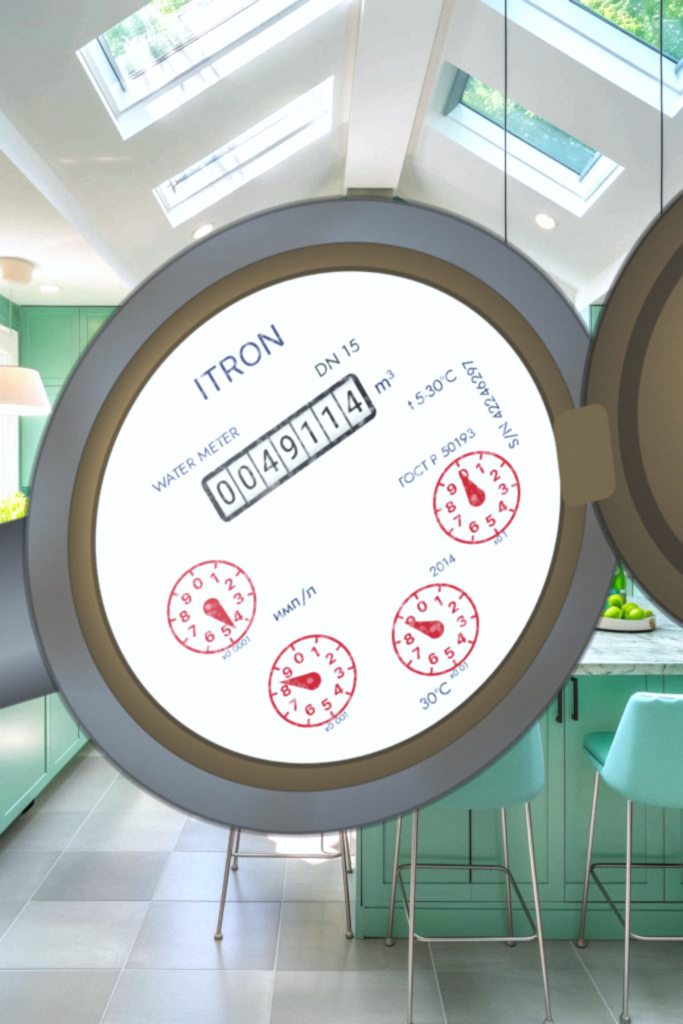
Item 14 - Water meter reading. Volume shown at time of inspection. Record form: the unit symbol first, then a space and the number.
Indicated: m³ 49113.9884
